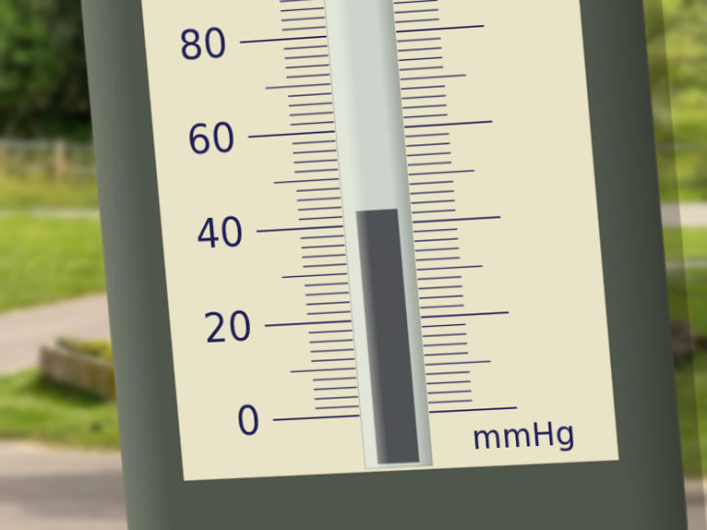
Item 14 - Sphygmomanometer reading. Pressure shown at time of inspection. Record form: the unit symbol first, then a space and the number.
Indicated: mmHg 43
